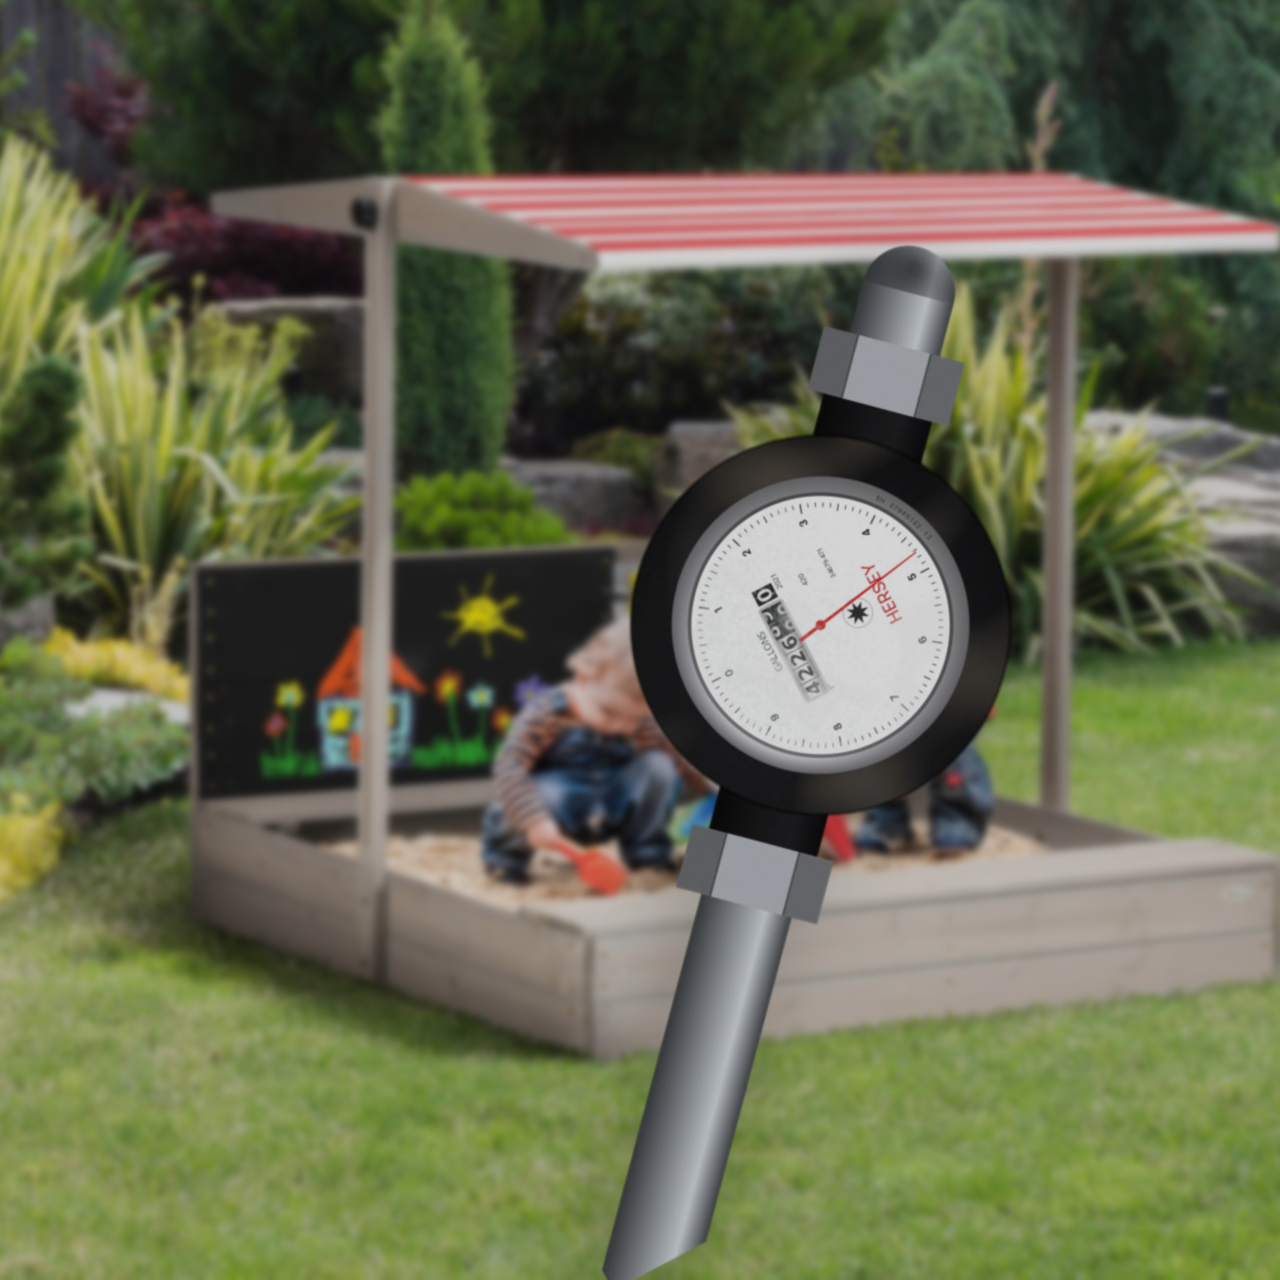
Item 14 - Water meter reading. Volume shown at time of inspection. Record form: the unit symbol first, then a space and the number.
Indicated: gal 4226894.7
